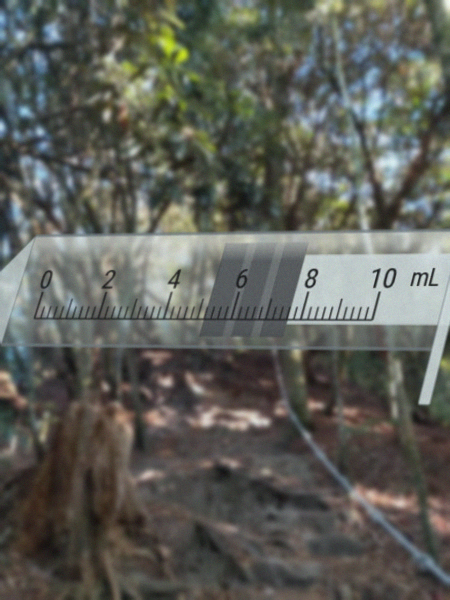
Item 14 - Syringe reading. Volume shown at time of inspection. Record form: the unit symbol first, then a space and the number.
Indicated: mL 5.2
